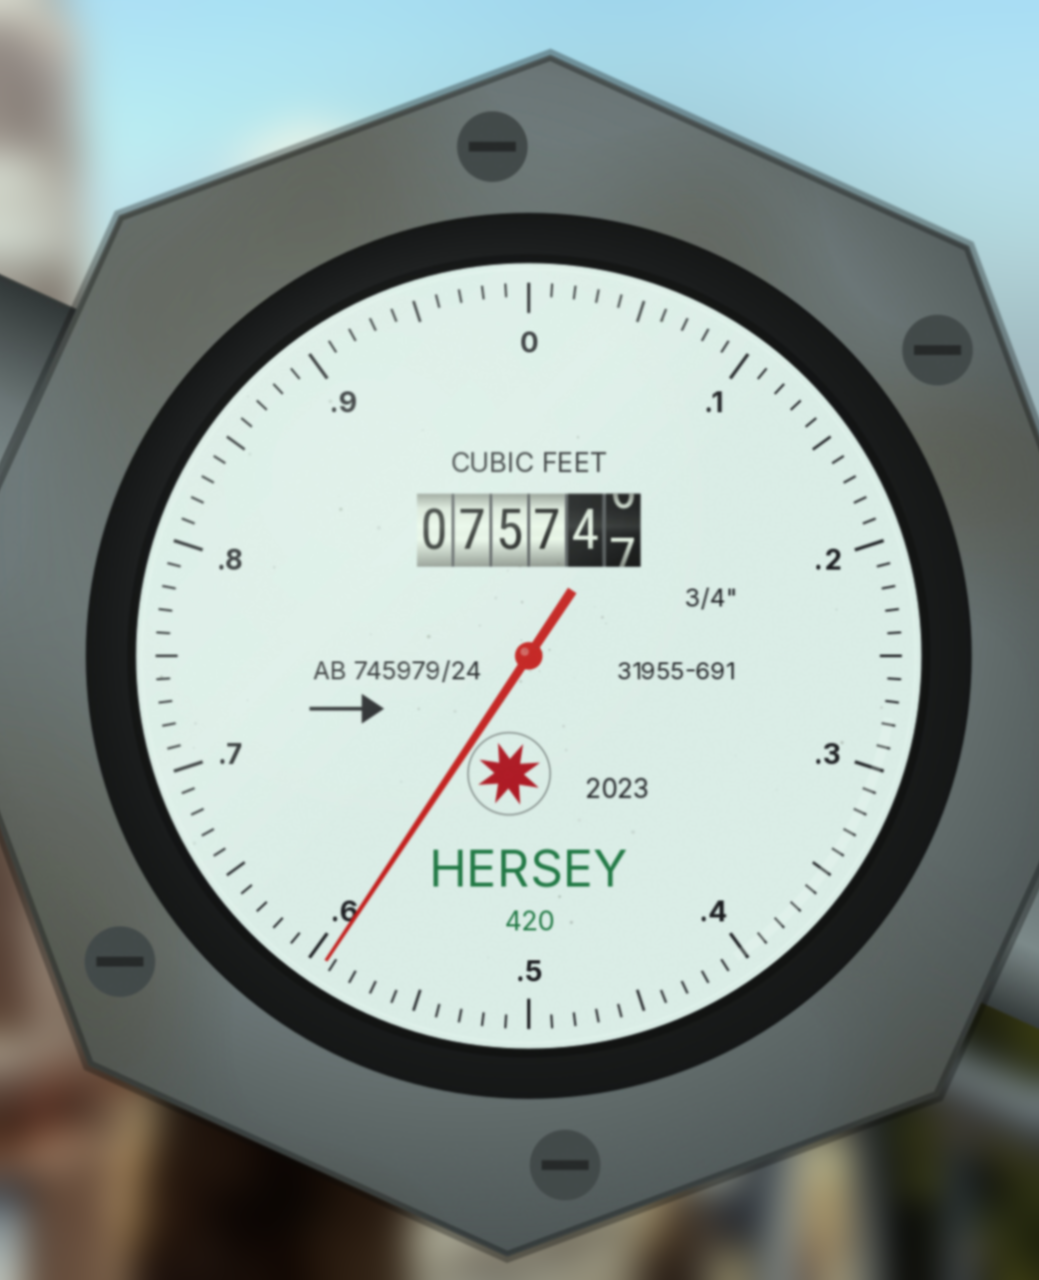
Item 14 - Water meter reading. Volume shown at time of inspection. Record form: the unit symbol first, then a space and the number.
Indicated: ft³ 75746.59
